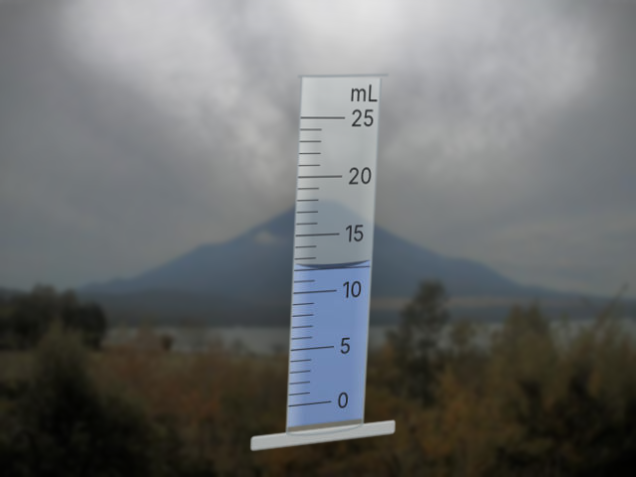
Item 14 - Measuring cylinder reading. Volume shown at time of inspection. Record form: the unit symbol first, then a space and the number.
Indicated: mL 12
